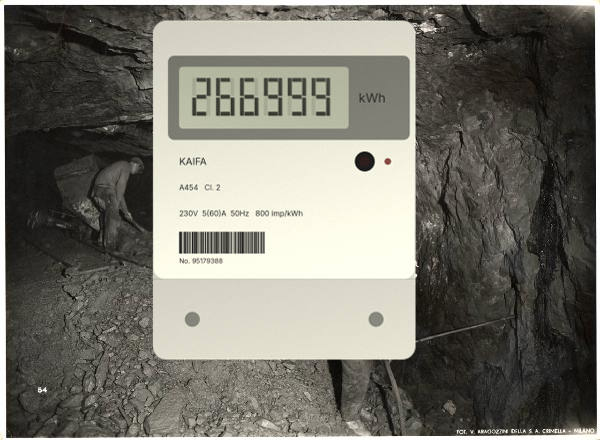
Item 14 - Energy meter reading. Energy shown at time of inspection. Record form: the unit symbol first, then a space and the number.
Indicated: kWh 266999
